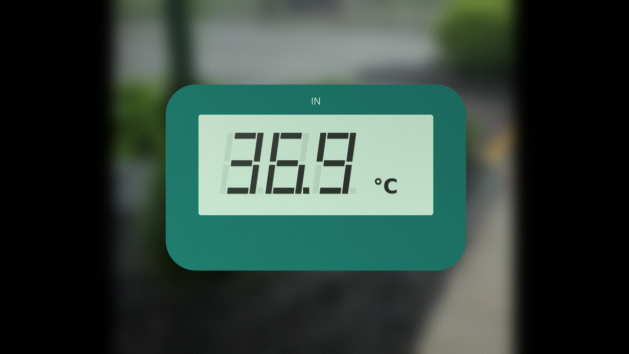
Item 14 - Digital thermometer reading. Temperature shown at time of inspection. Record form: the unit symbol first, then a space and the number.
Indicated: °C 36.9
